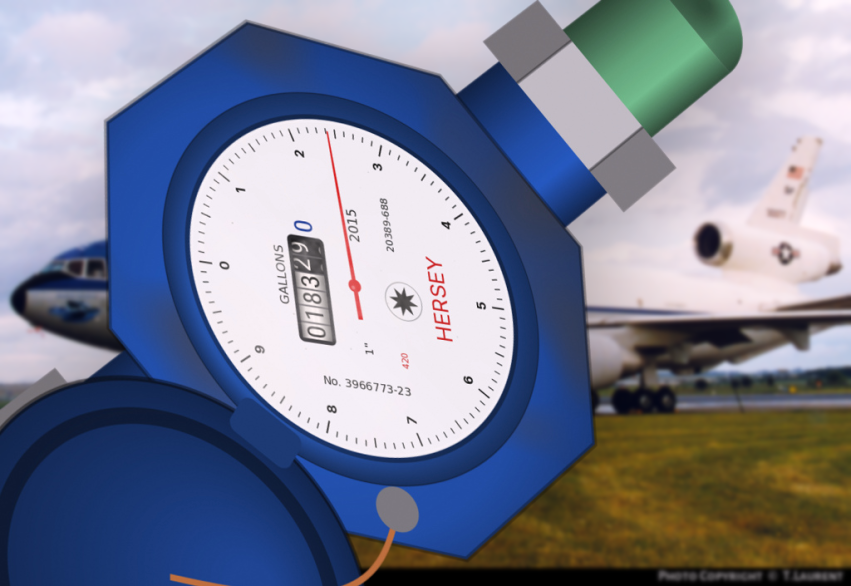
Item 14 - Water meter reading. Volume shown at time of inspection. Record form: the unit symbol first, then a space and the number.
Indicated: gal 183292.4
